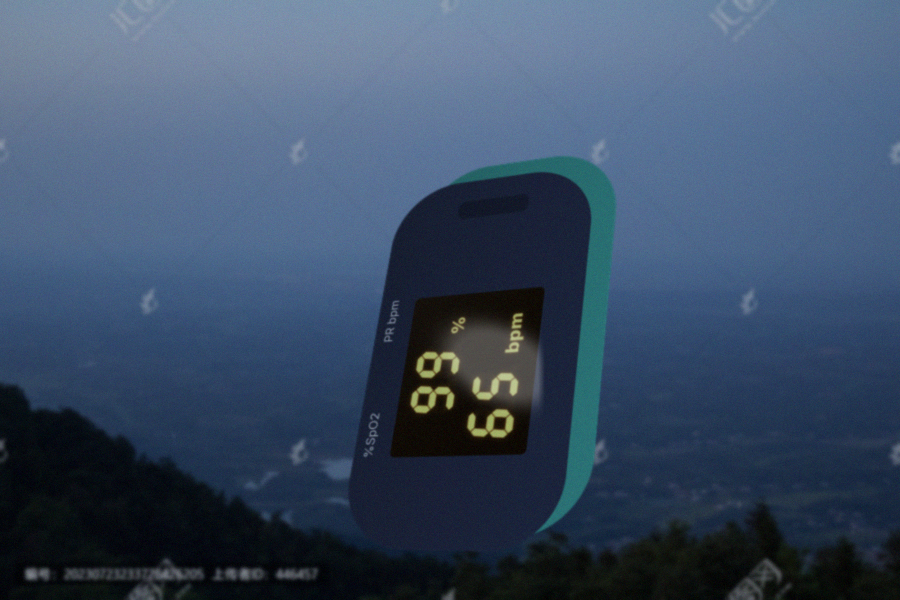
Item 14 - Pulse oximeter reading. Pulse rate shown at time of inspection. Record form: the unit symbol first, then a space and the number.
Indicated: bpm 65
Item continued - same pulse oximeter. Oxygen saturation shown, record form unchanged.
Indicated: % 99
